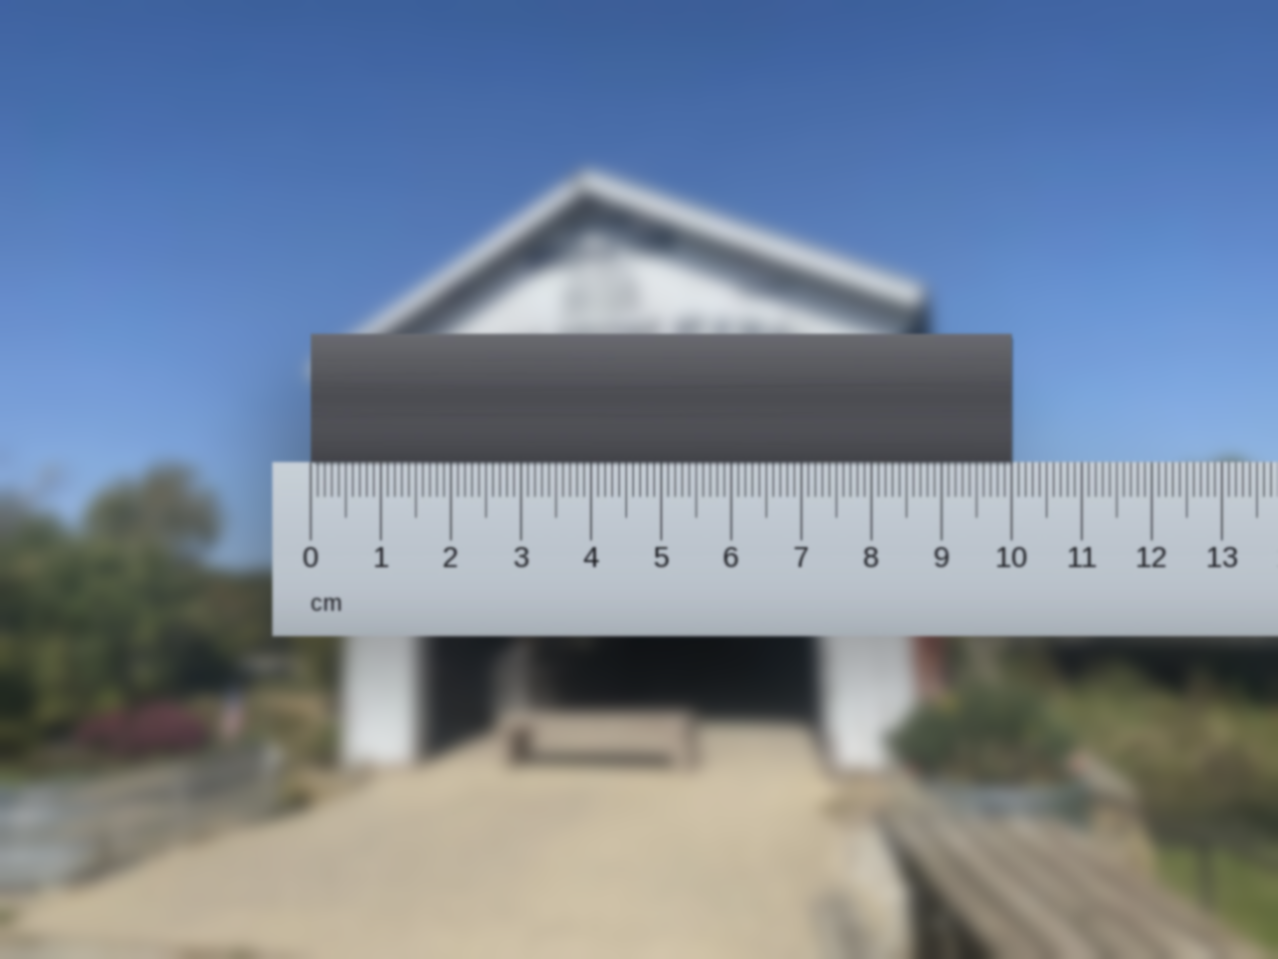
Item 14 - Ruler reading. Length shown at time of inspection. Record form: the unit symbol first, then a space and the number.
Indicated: cm 10
